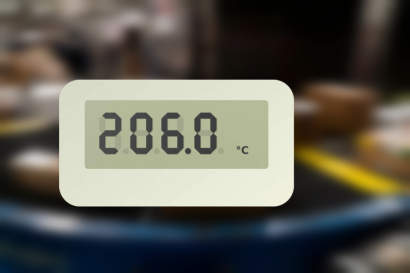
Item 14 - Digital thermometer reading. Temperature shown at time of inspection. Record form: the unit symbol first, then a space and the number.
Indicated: °C 206.0
